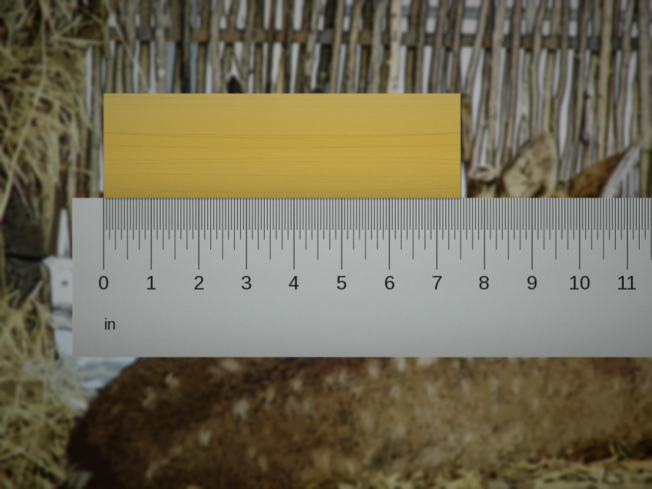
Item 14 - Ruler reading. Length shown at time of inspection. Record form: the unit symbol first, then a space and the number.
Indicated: in 7.5
